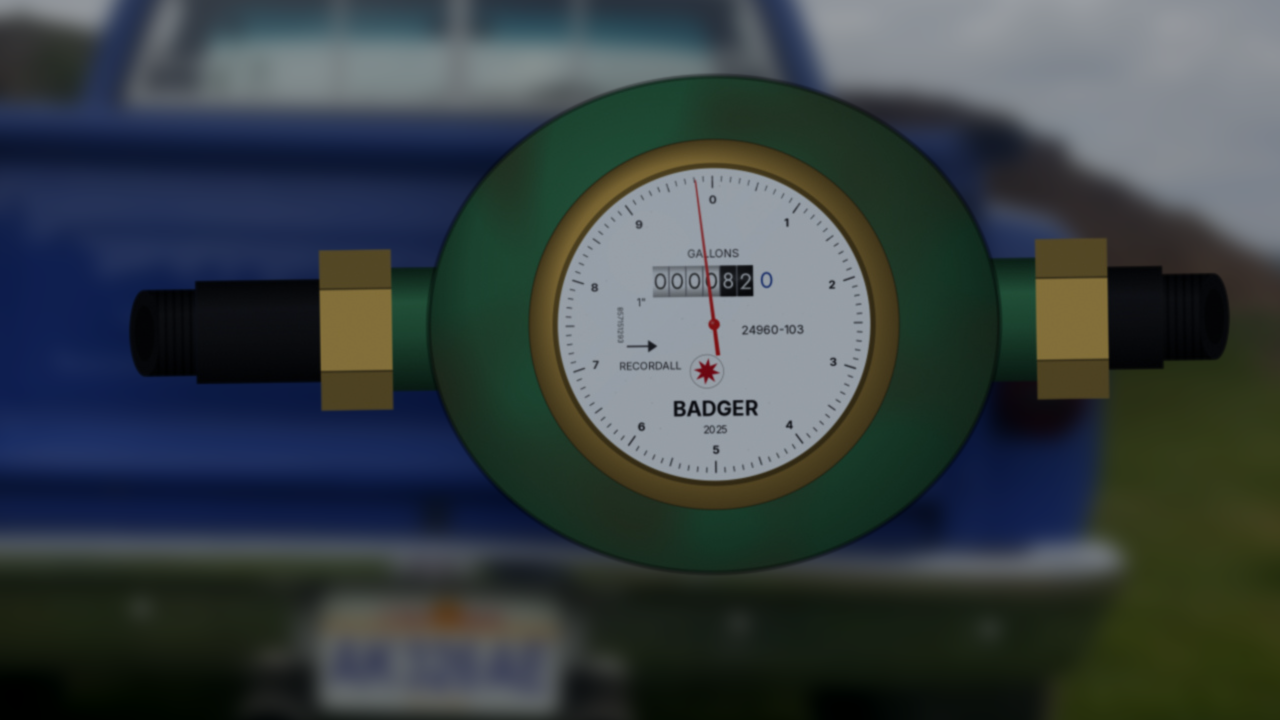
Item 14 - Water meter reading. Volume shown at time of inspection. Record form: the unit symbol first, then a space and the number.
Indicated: gal 819.8
